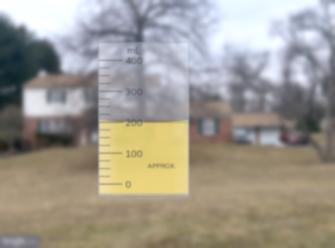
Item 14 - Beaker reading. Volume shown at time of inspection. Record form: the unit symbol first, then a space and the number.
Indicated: mL 200
